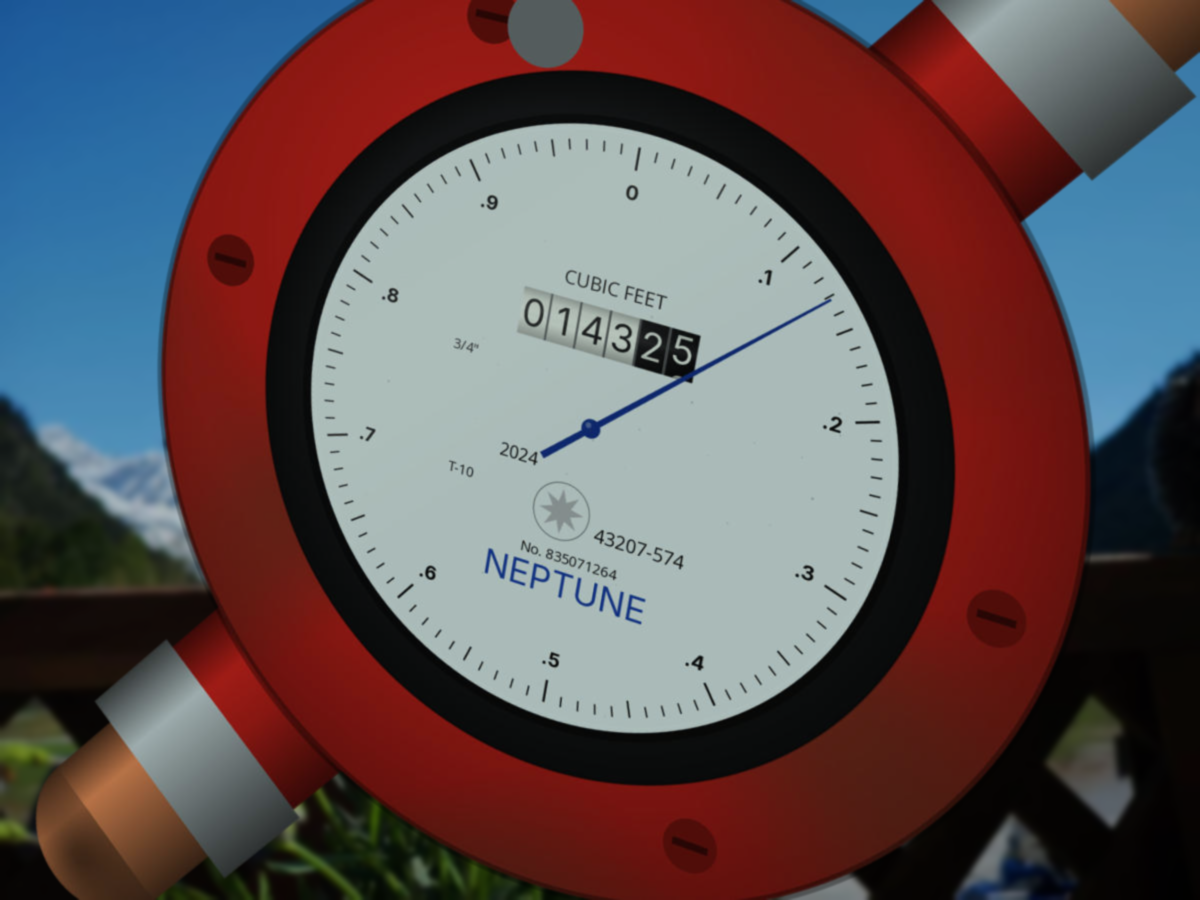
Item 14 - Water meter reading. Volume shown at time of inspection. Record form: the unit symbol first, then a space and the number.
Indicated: ft³ 14325.13
